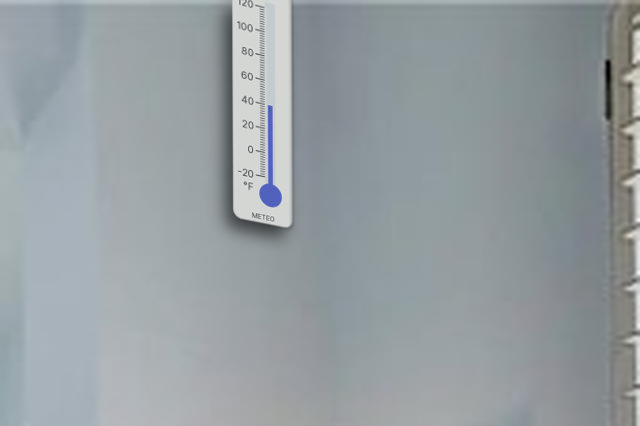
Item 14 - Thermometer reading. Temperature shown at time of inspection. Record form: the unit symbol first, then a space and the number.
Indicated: °F 40
